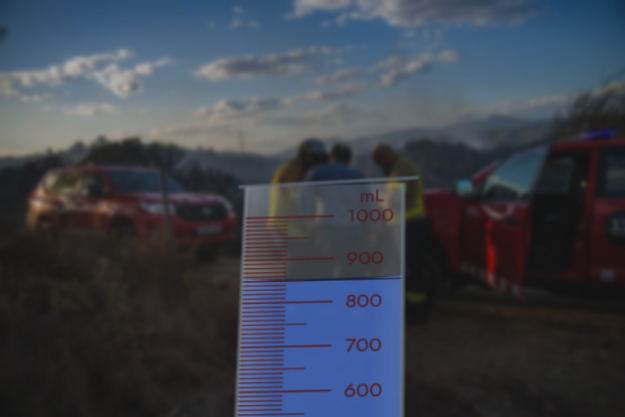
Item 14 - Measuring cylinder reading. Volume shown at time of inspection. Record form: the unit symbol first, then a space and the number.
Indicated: mL 850
